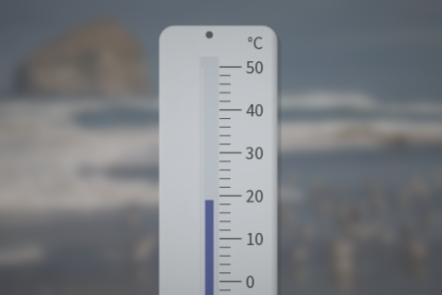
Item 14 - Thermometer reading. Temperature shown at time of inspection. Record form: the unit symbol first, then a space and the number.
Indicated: °C 19
